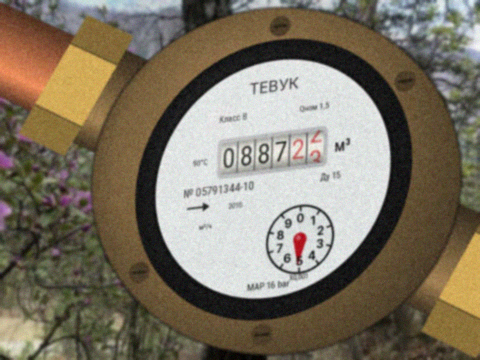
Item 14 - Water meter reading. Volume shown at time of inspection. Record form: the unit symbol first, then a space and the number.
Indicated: m³ 887.225
